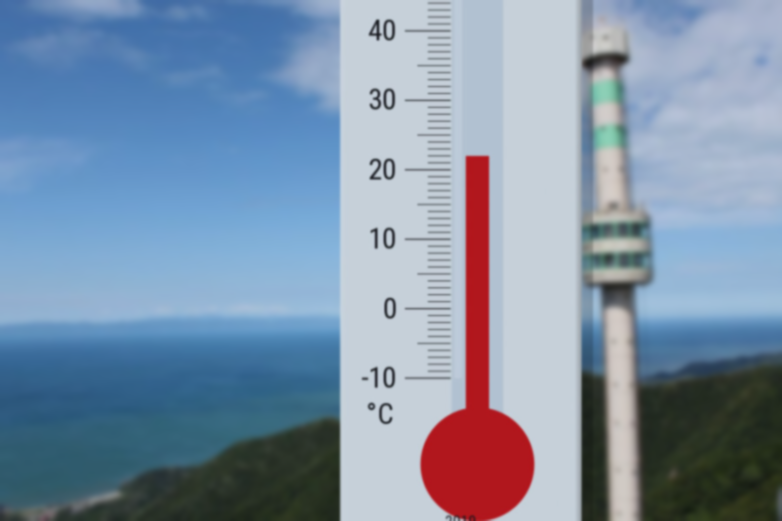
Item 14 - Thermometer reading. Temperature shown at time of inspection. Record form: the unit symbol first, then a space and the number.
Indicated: °C 22
